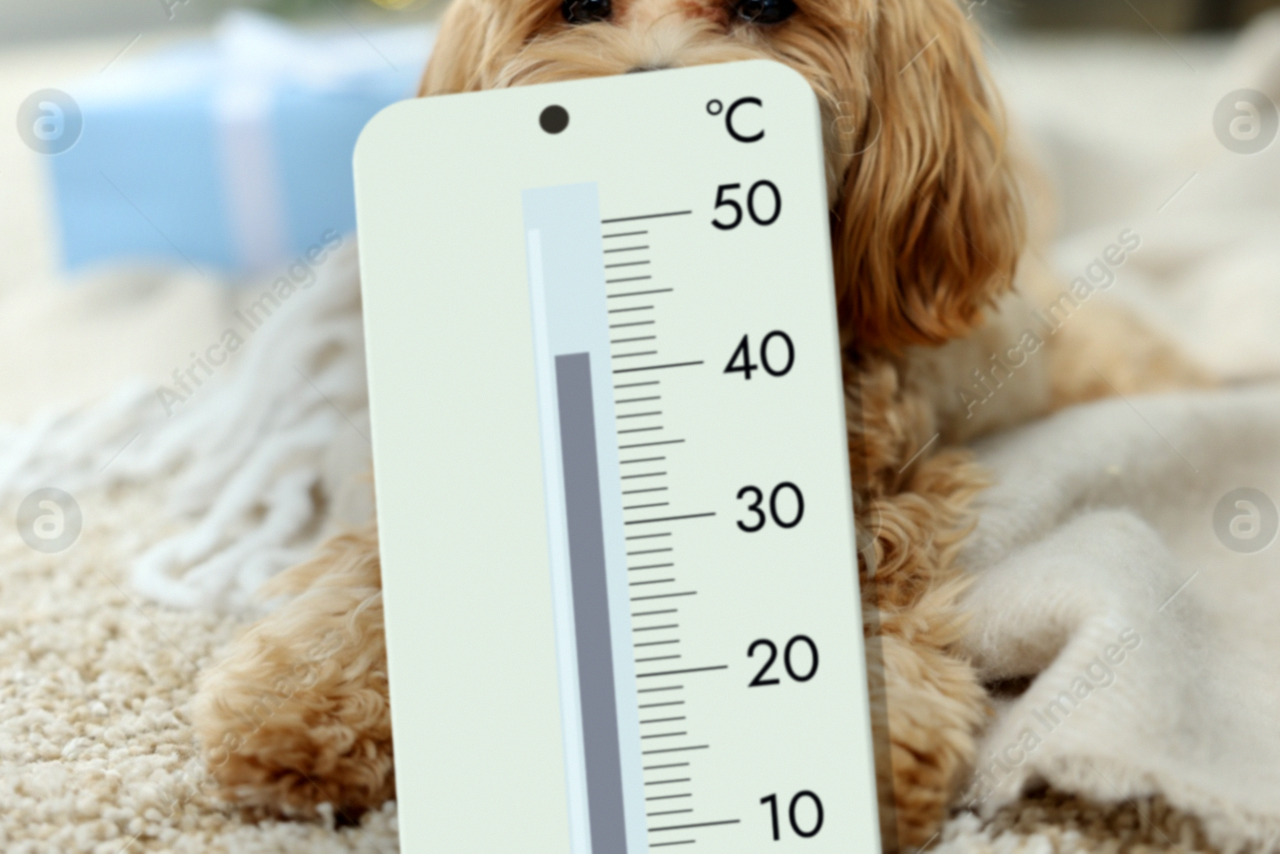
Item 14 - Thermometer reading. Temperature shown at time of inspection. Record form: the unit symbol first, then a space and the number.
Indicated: °C 41.5
